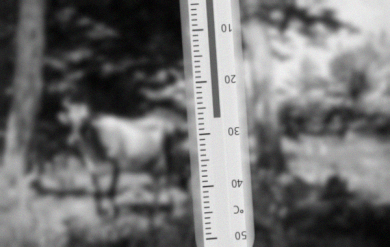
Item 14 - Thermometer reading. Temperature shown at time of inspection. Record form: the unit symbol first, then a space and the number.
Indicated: °C 27
